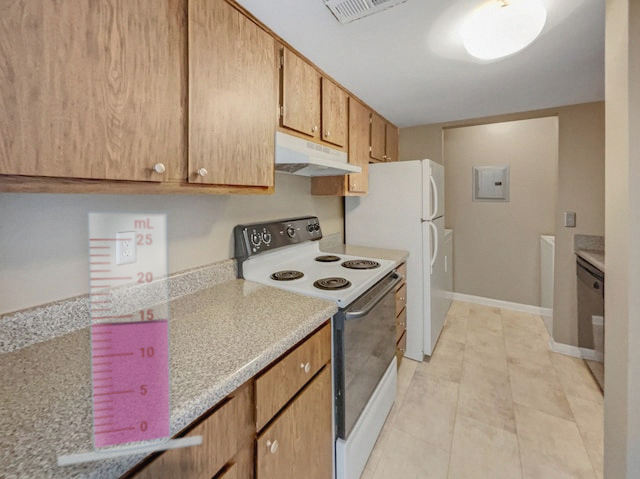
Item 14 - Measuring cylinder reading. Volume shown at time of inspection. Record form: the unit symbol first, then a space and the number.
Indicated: mL 14
